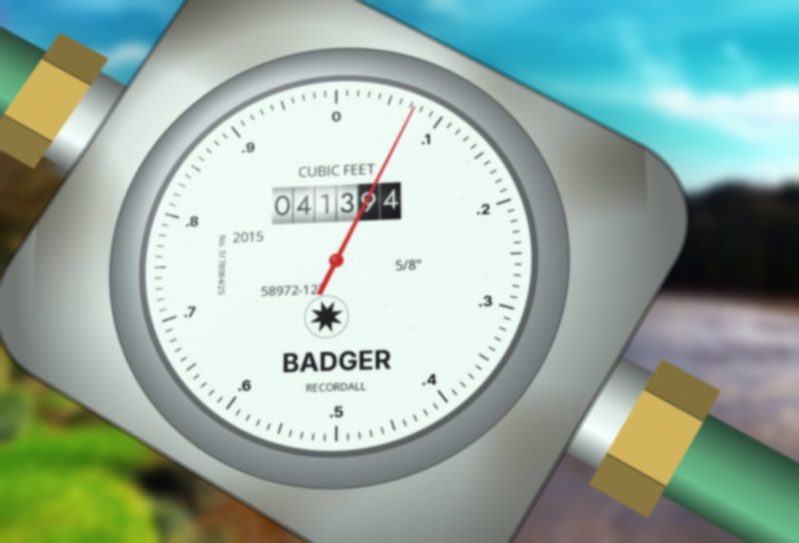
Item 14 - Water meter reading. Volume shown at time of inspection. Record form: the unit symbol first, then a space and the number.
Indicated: ft³ 41394.07
